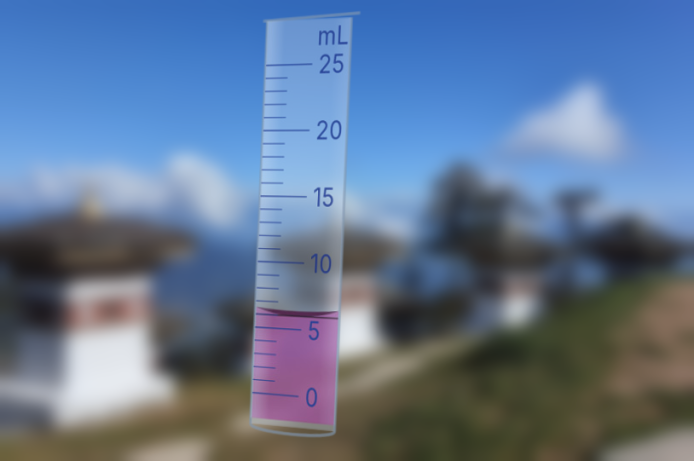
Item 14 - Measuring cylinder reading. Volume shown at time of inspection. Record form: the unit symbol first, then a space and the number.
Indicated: mL 6
